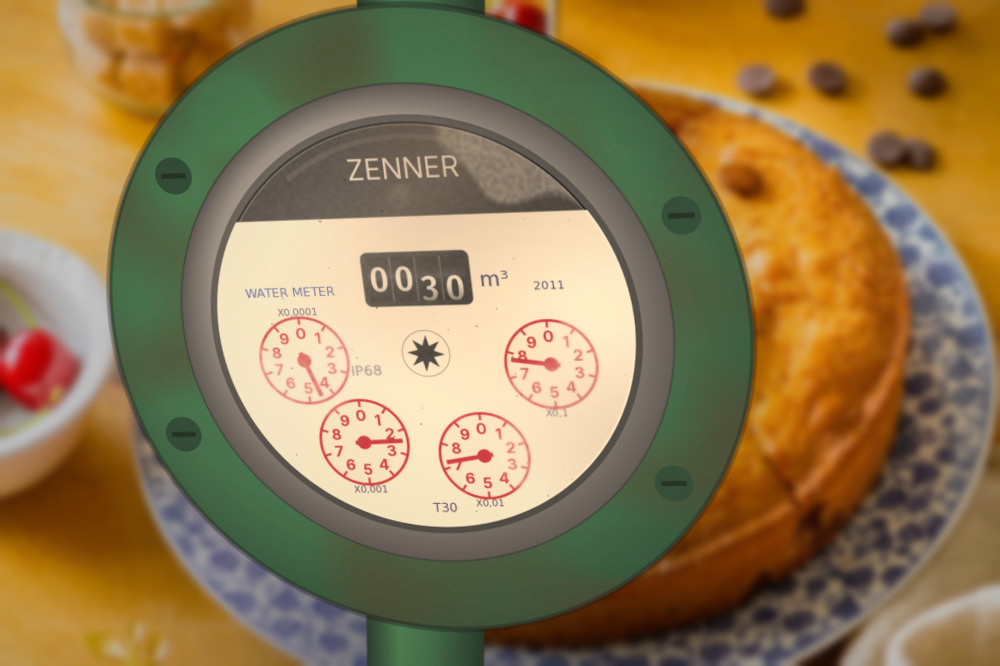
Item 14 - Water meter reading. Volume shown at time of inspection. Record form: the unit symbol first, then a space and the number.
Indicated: m³ 29.7724
